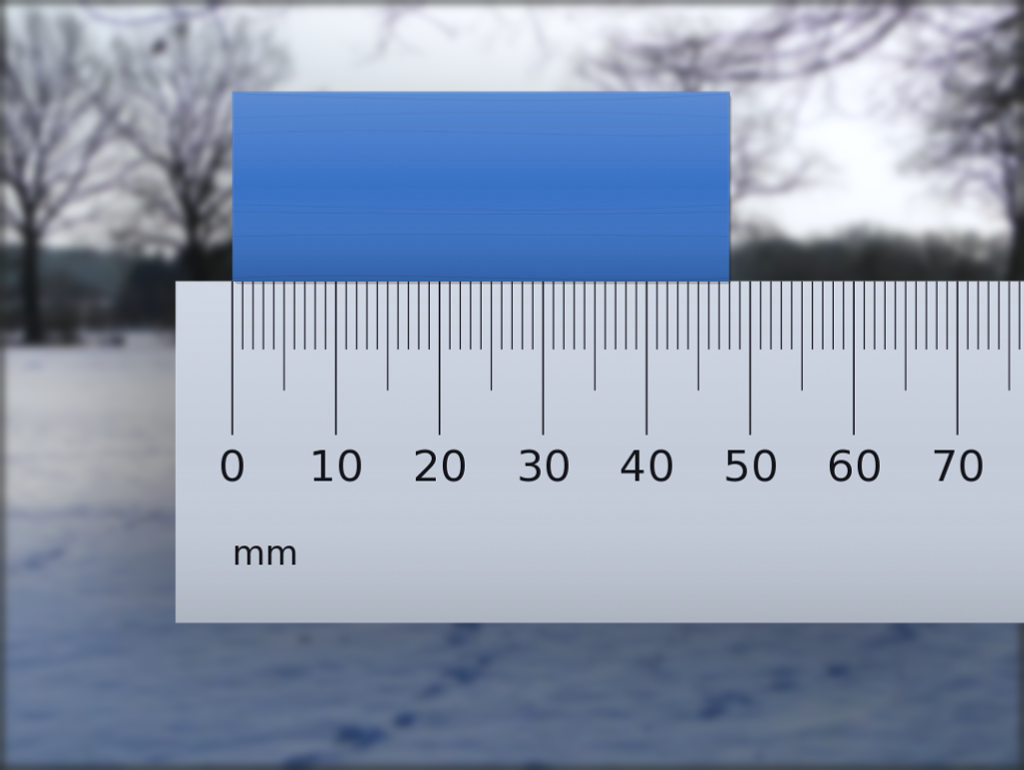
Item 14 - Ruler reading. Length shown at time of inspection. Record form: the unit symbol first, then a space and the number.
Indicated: mm 48
